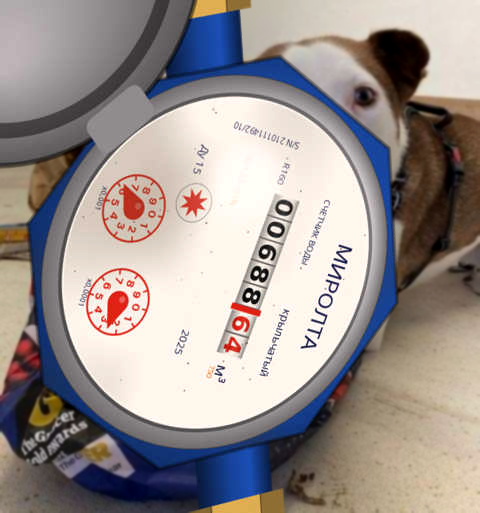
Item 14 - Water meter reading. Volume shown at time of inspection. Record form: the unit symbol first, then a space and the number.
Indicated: m³ 688.6462
